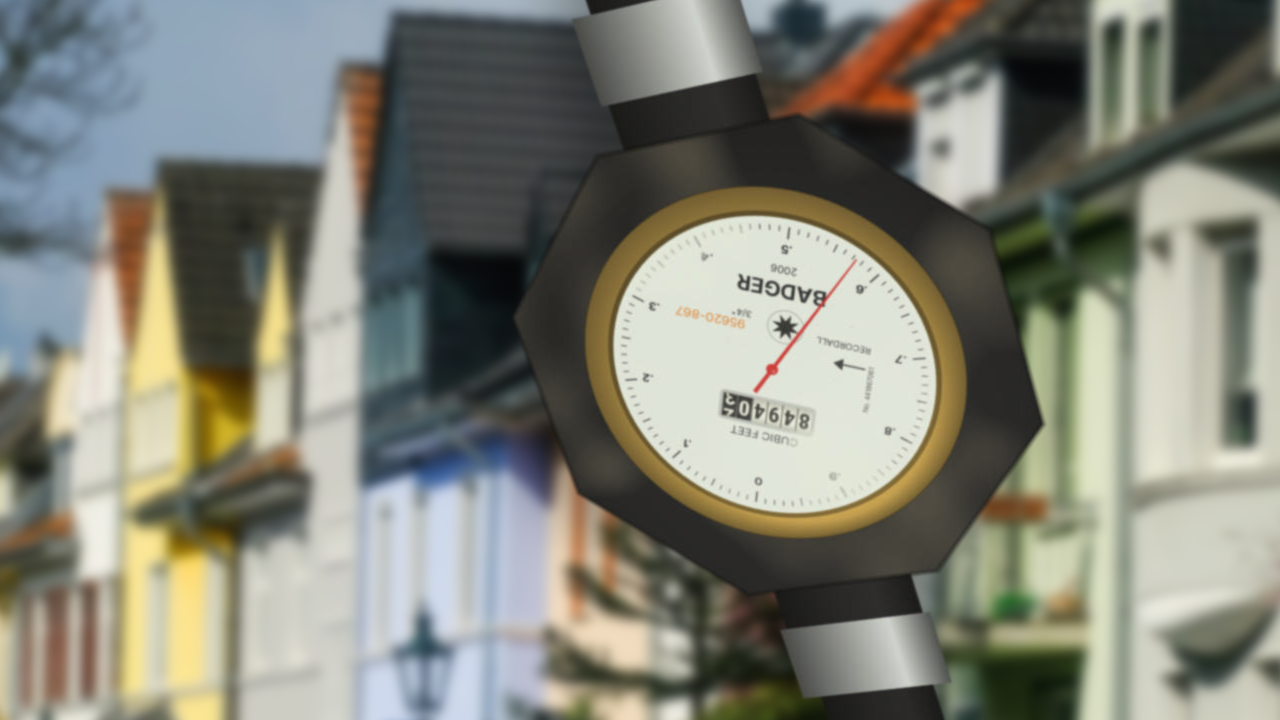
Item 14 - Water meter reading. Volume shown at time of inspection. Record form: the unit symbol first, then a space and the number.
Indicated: ft³ 849402.57
